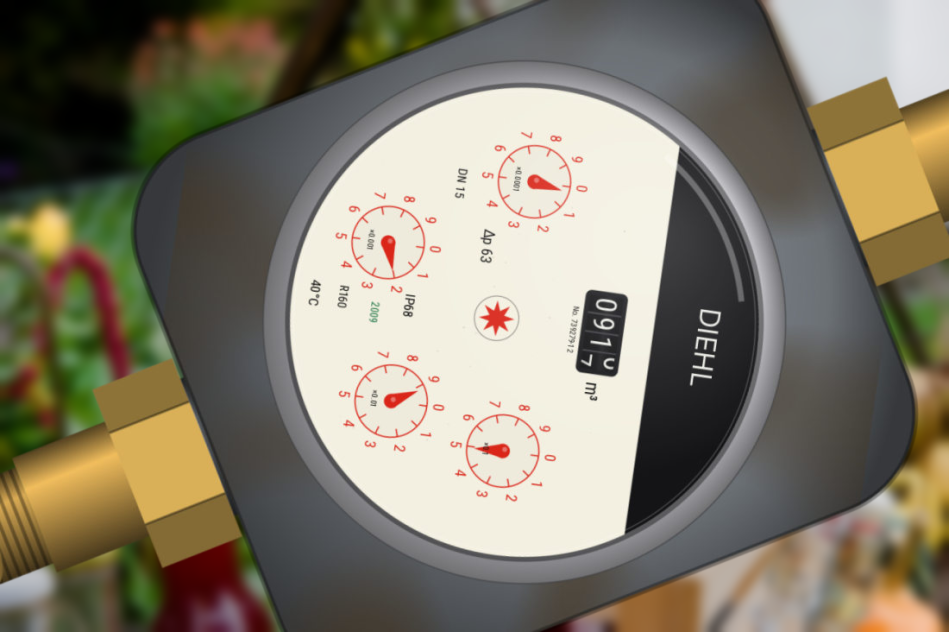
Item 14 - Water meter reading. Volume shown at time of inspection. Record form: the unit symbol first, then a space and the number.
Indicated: m³ 916.4920
